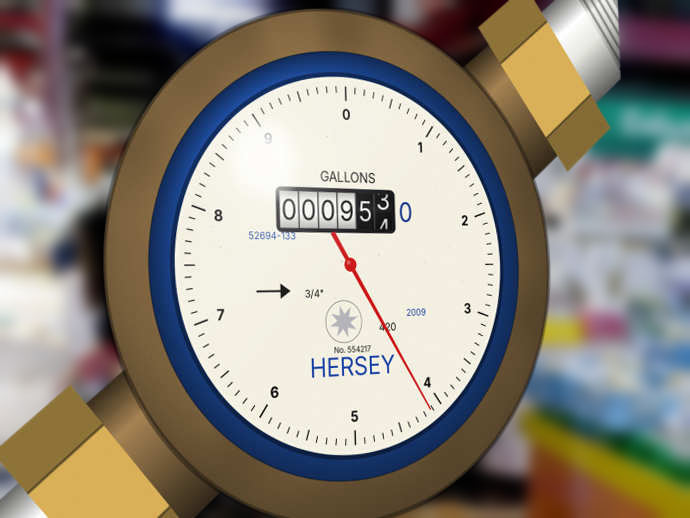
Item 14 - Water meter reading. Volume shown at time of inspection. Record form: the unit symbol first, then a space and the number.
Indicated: gal 9534.1
